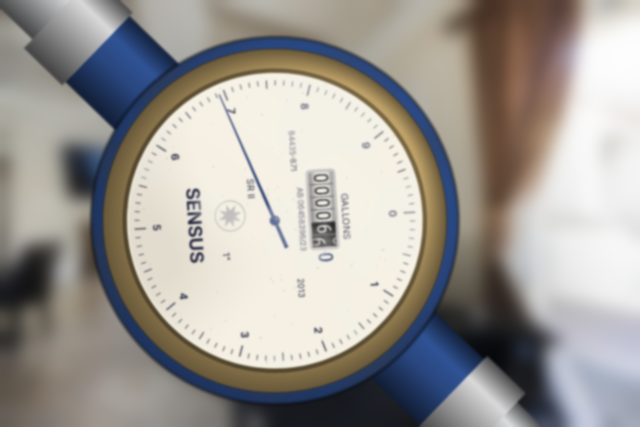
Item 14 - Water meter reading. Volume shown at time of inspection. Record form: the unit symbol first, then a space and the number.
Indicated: gal 656.9
